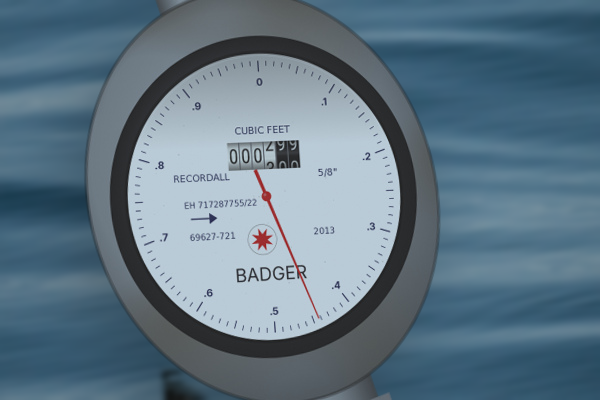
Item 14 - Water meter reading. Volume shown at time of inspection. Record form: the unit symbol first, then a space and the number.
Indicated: ft³ 299.44
